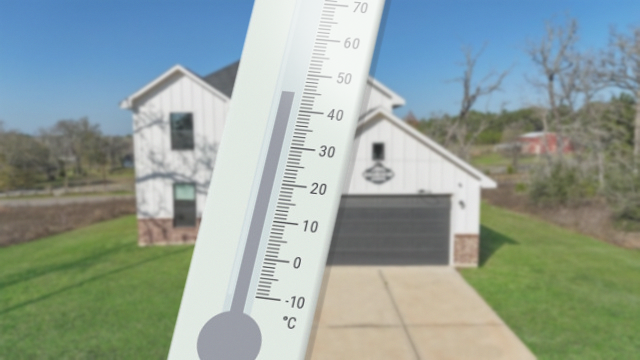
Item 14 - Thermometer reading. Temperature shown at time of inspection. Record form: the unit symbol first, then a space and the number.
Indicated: °C 45
